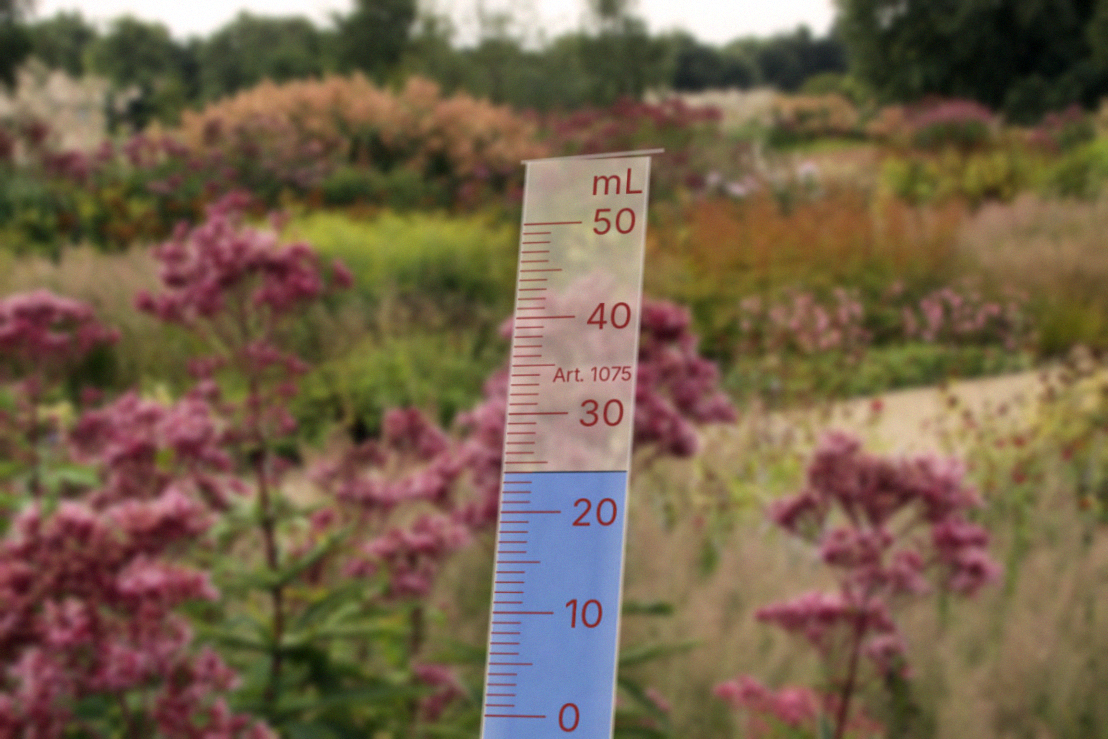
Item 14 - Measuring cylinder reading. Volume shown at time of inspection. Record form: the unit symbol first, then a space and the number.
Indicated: mL 24
